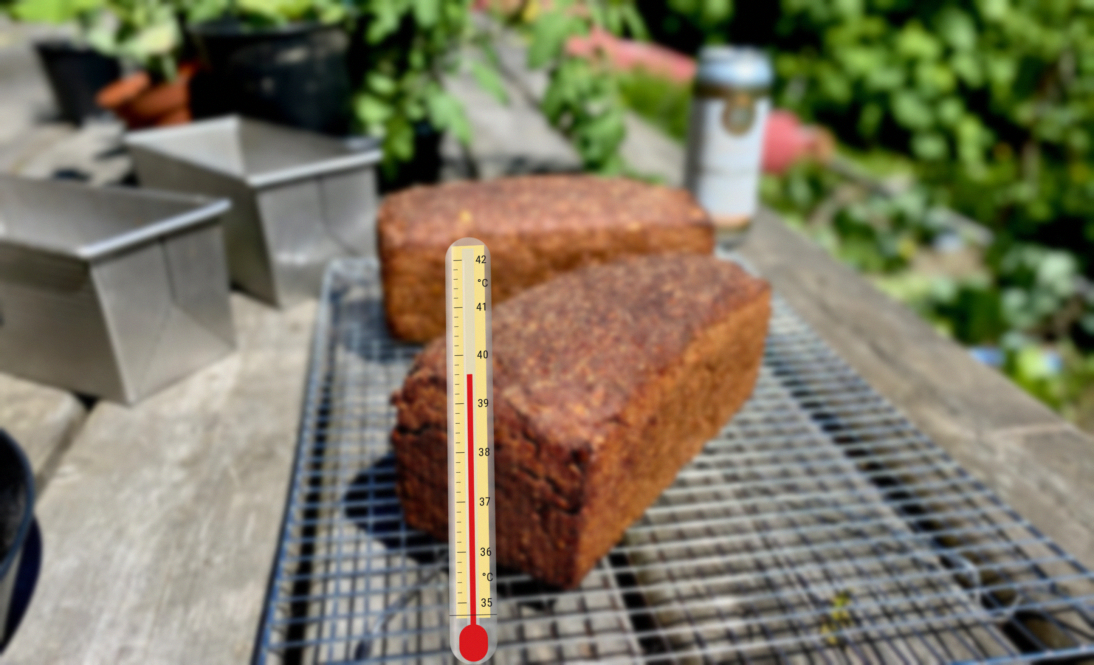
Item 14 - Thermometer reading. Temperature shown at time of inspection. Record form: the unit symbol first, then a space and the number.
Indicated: °C 39.6
